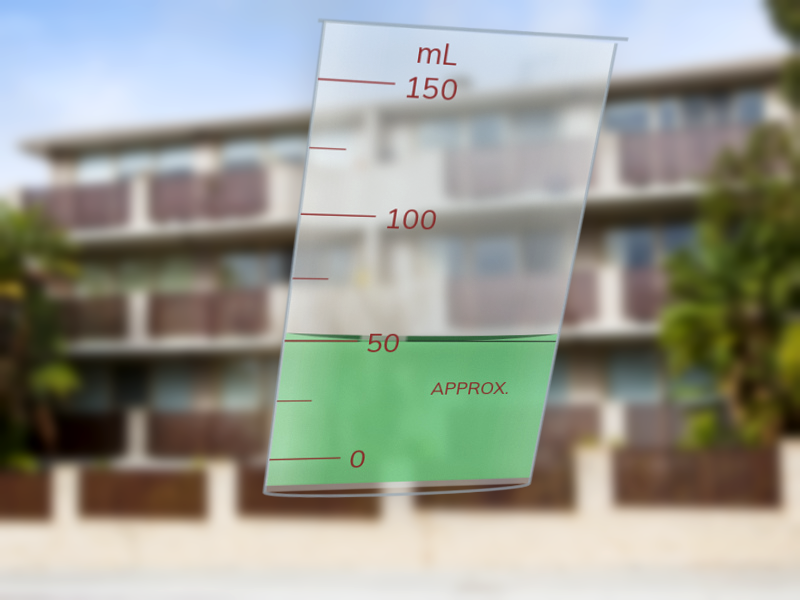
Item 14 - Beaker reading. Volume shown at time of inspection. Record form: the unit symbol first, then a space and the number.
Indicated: mL 50
